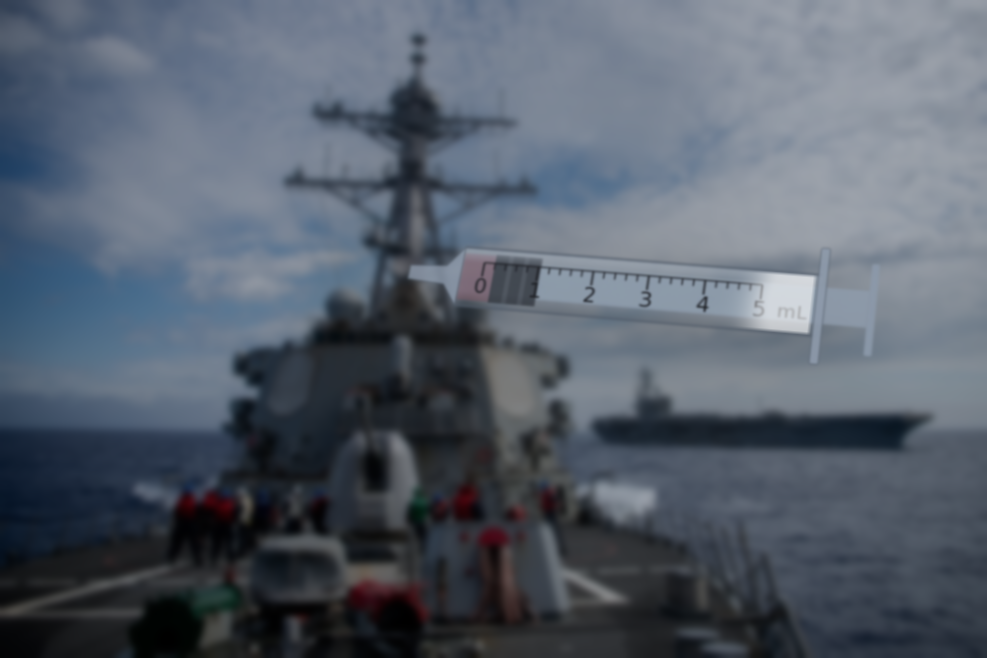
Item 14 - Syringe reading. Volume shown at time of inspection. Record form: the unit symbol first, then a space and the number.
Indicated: mL 0.2
